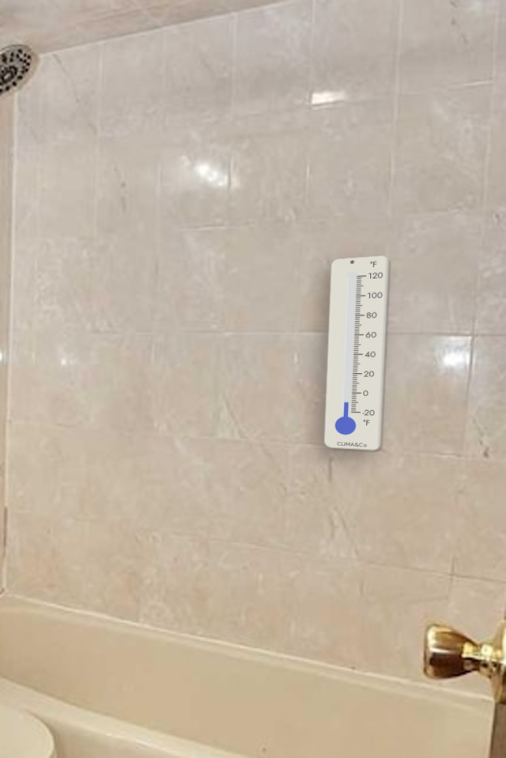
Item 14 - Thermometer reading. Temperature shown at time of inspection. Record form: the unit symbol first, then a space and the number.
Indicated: °F -10
